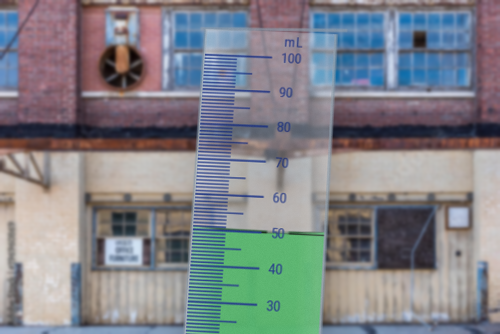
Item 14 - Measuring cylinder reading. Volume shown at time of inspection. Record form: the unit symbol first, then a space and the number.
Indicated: mL 50
